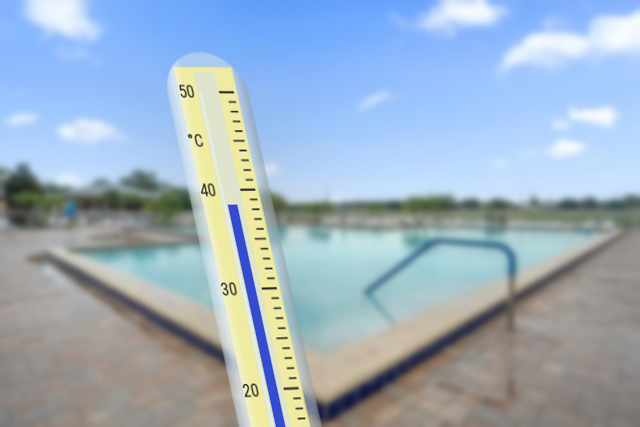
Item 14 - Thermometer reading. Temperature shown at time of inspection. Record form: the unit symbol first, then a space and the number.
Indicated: °C 38.5
